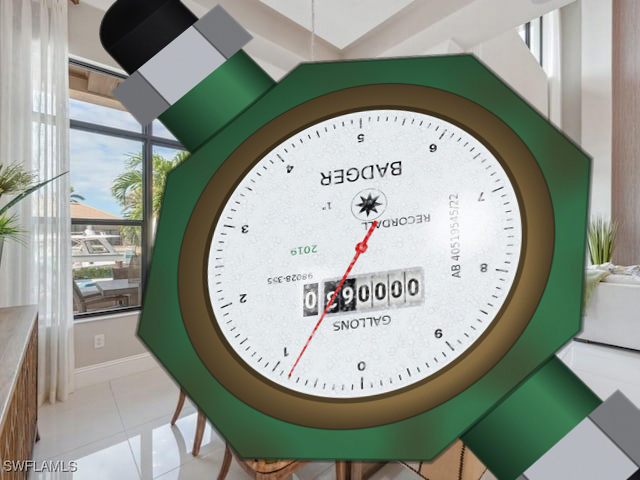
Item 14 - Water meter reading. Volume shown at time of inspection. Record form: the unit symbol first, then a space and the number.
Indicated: gal 630.8
